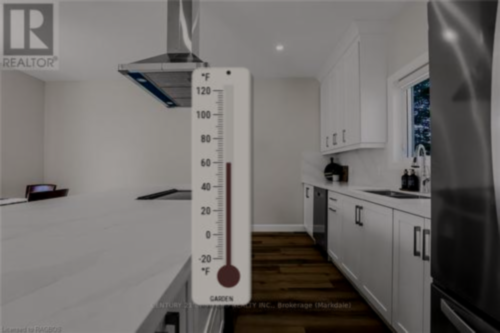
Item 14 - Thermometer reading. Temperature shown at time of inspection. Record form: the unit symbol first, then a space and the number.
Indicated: °F 60
